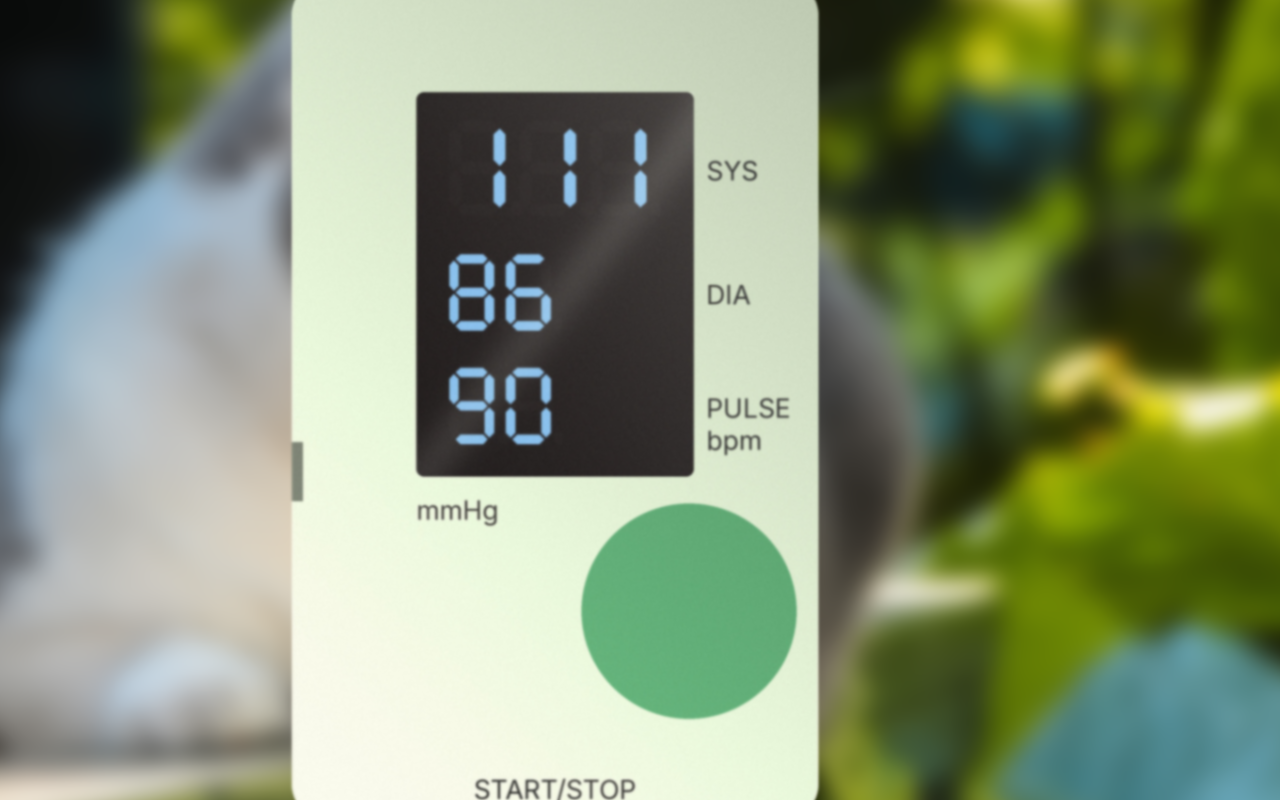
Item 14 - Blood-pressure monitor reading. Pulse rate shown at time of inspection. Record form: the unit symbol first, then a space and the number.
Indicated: bpm 90
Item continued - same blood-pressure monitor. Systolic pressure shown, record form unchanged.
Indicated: mmHg 111
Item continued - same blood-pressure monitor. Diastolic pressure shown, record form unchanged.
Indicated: mmHg 86
